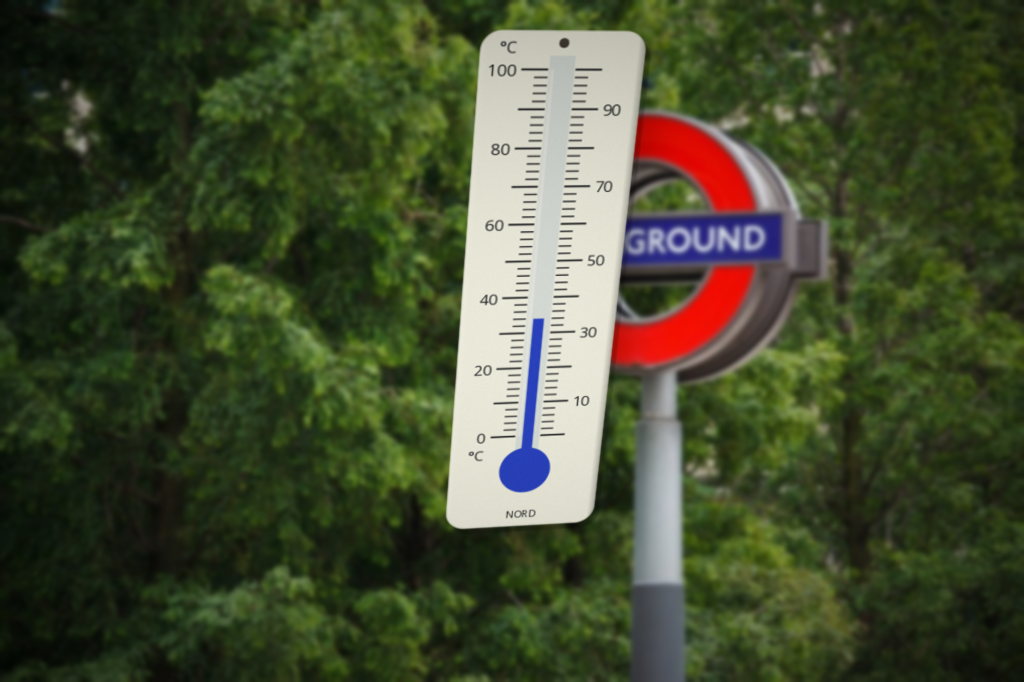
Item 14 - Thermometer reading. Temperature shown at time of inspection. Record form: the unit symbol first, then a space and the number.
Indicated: °C 34
